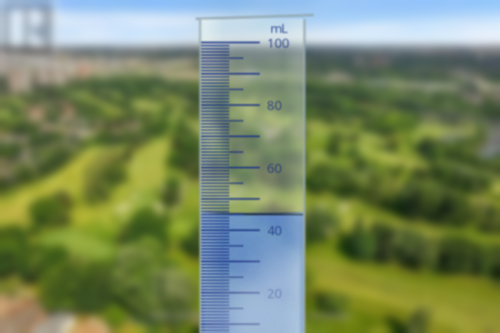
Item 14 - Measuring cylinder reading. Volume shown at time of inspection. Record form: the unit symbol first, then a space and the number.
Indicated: mL 45
